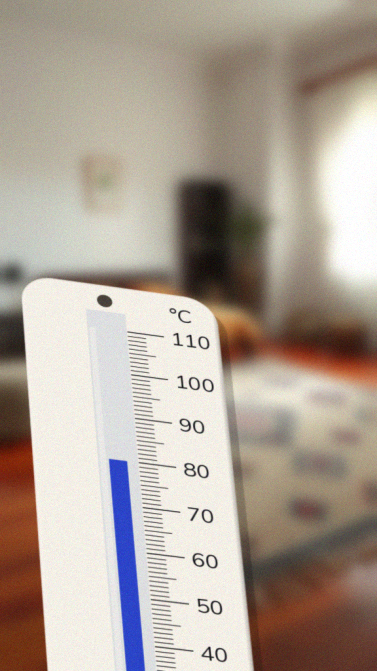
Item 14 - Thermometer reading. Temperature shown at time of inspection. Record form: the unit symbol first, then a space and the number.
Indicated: °C 80
